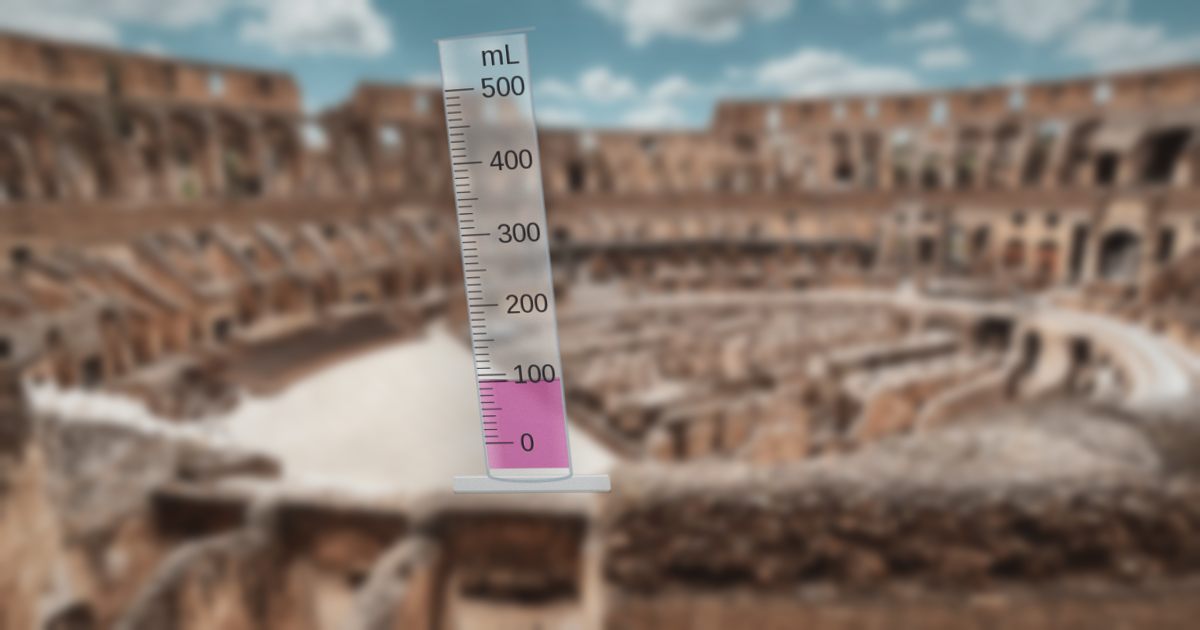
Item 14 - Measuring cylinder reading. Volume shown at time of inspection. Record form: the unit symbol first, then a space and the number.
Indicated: mL 90
